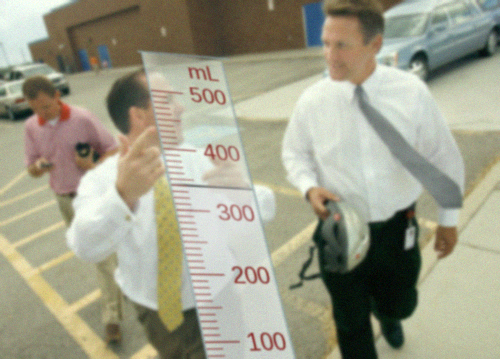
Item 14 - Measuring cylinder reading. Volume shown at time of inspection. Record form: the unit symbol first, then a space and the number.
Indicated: mL 340
